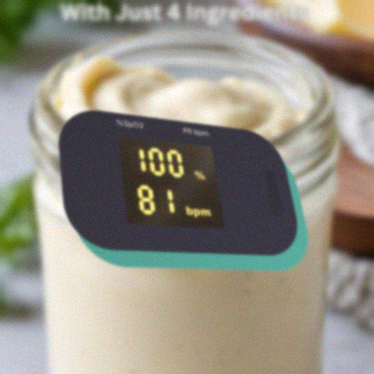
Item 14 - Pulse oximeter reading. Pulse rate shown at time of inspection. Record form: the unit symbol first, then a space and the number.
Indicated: bpm 81
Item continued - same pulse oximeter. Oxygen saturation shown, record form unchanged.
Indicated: % 100
